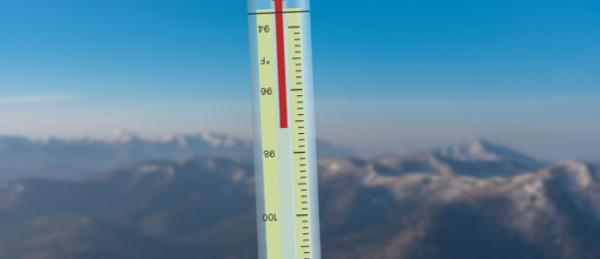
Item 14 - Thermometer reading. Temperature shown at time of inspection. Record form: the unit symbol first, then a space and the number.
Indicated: °F 97.2
